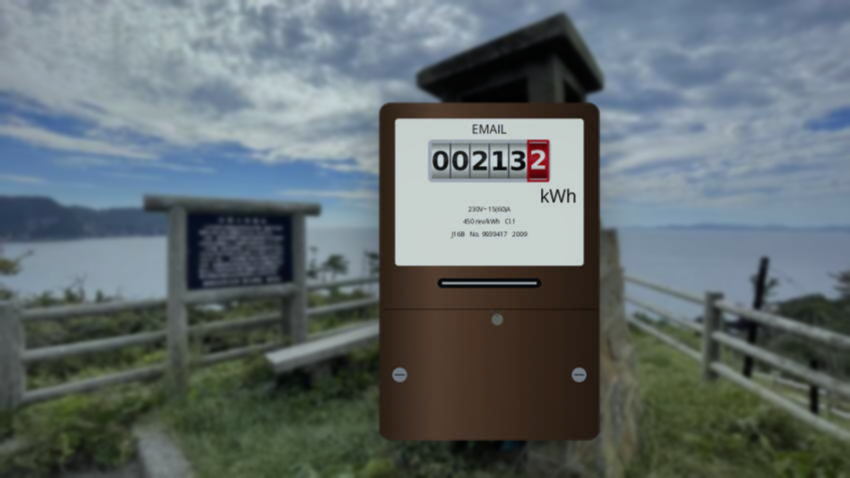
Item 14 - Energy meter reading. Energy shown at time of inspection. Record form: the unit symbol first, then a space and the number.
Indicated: kWh 213.2
